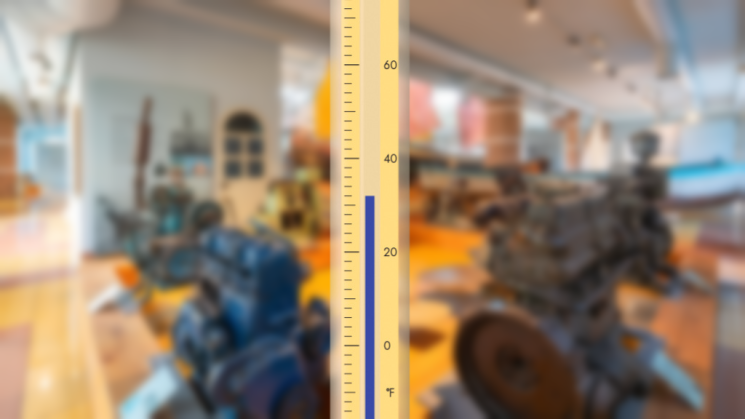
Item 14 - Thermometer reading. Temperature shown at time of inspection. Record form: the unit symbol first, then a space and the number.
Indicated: °F 32
